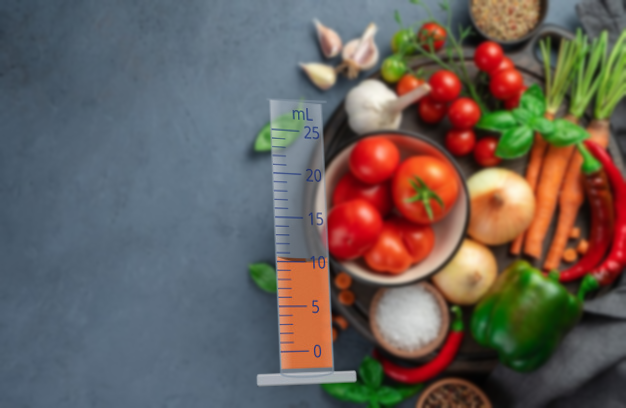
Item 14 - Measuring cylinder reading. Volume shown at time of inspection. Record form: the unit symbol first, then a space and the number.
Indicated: mL 10
